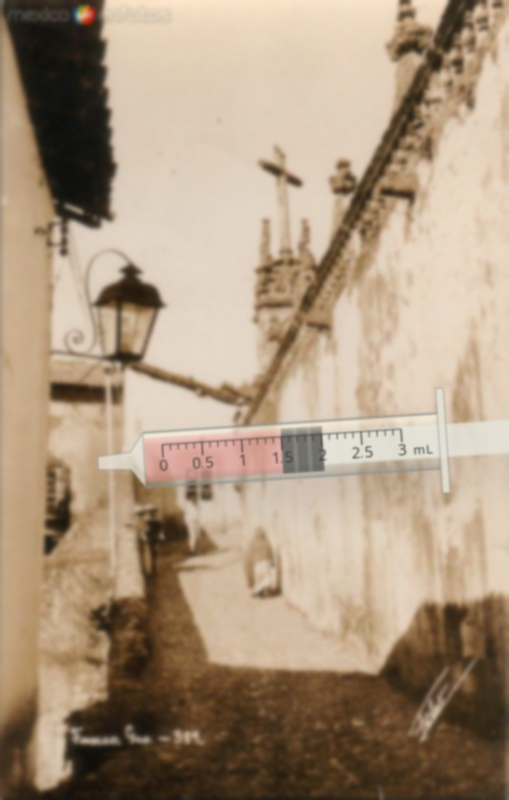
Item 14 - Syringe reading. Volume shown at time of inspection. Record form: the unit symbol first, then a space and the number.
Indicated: mL 1.5
